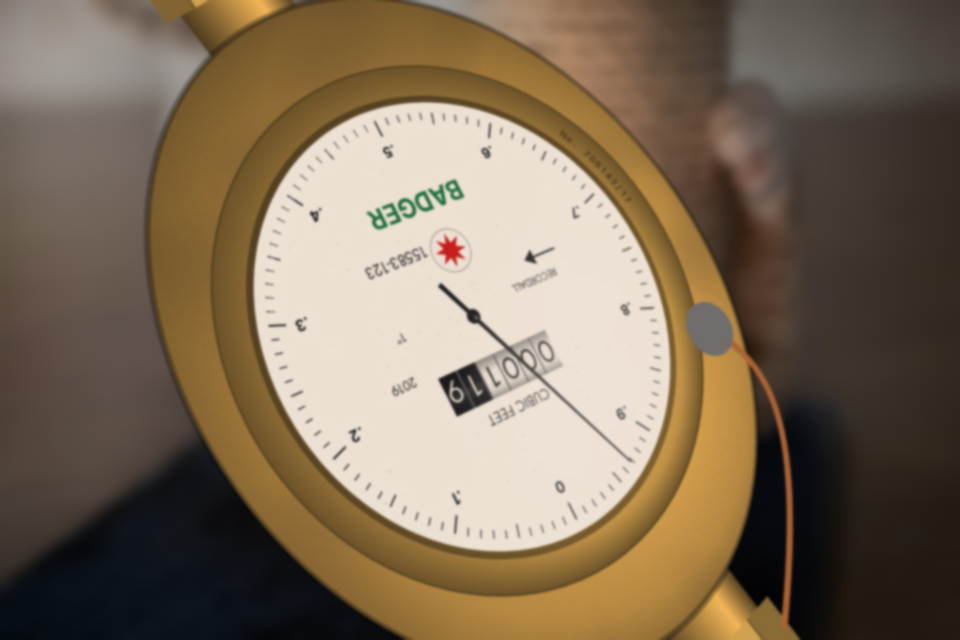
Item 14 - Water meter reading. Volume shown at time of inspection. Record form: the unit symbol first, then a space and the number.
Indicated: ft³ 118.93
